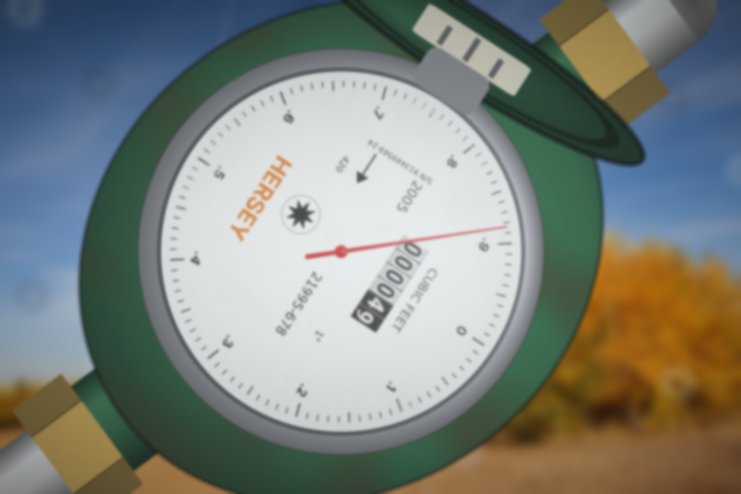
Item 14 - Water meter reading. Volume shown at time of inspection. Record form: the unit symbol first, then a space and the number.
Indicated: ft³ 48.88
